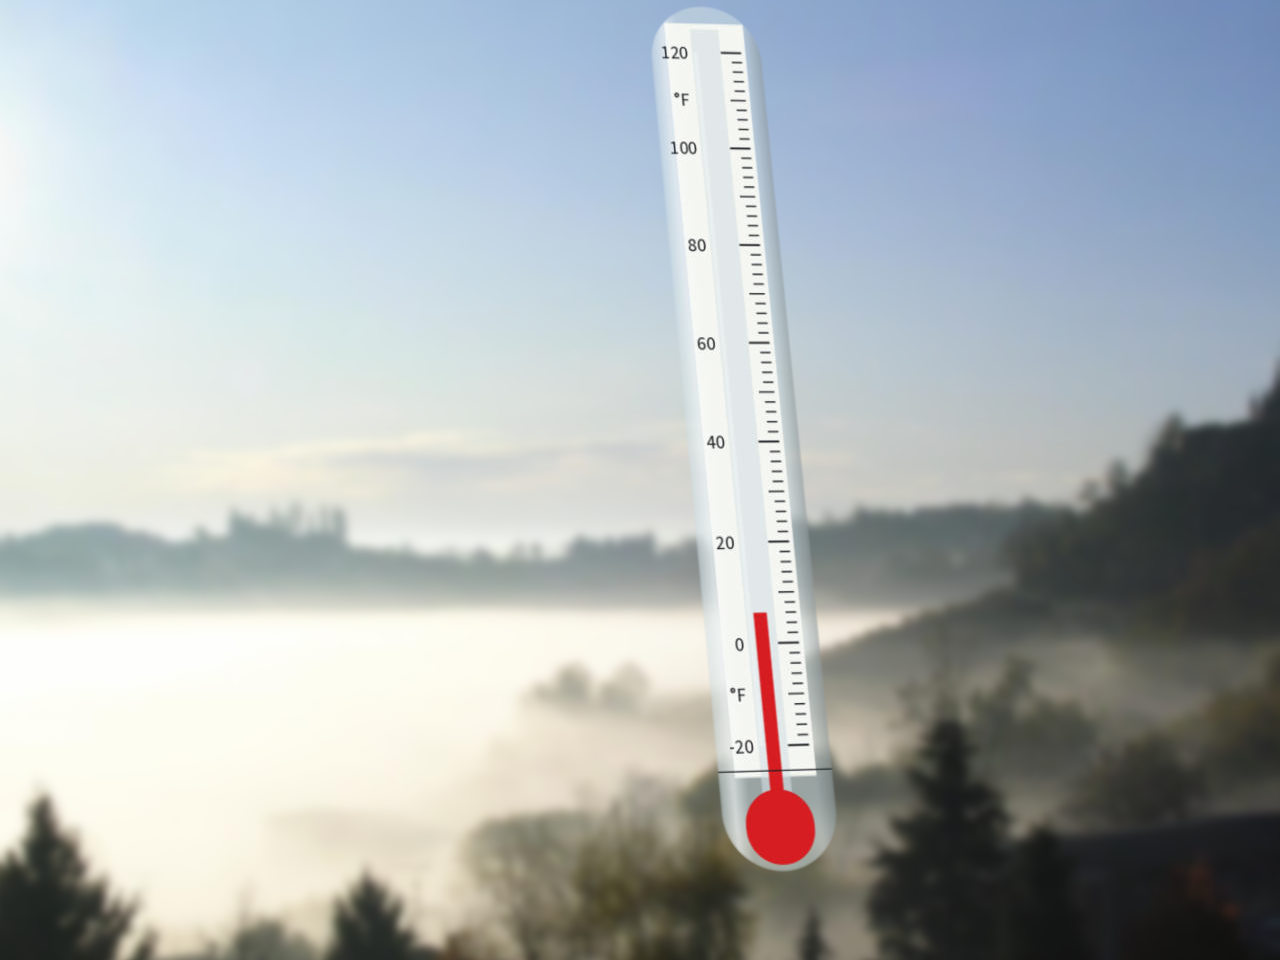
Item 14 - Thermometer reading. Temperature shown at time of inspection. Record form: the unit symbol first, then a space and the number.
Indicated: °F 6
